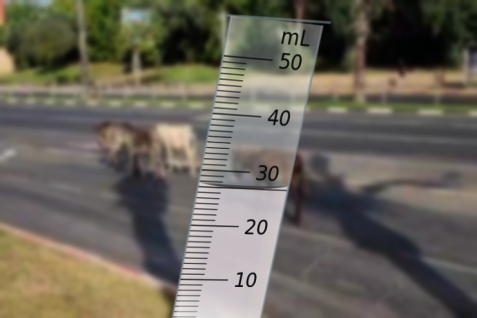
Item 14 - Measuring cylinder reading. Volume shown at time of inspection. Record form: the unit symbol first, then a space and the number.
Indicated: mL 27
